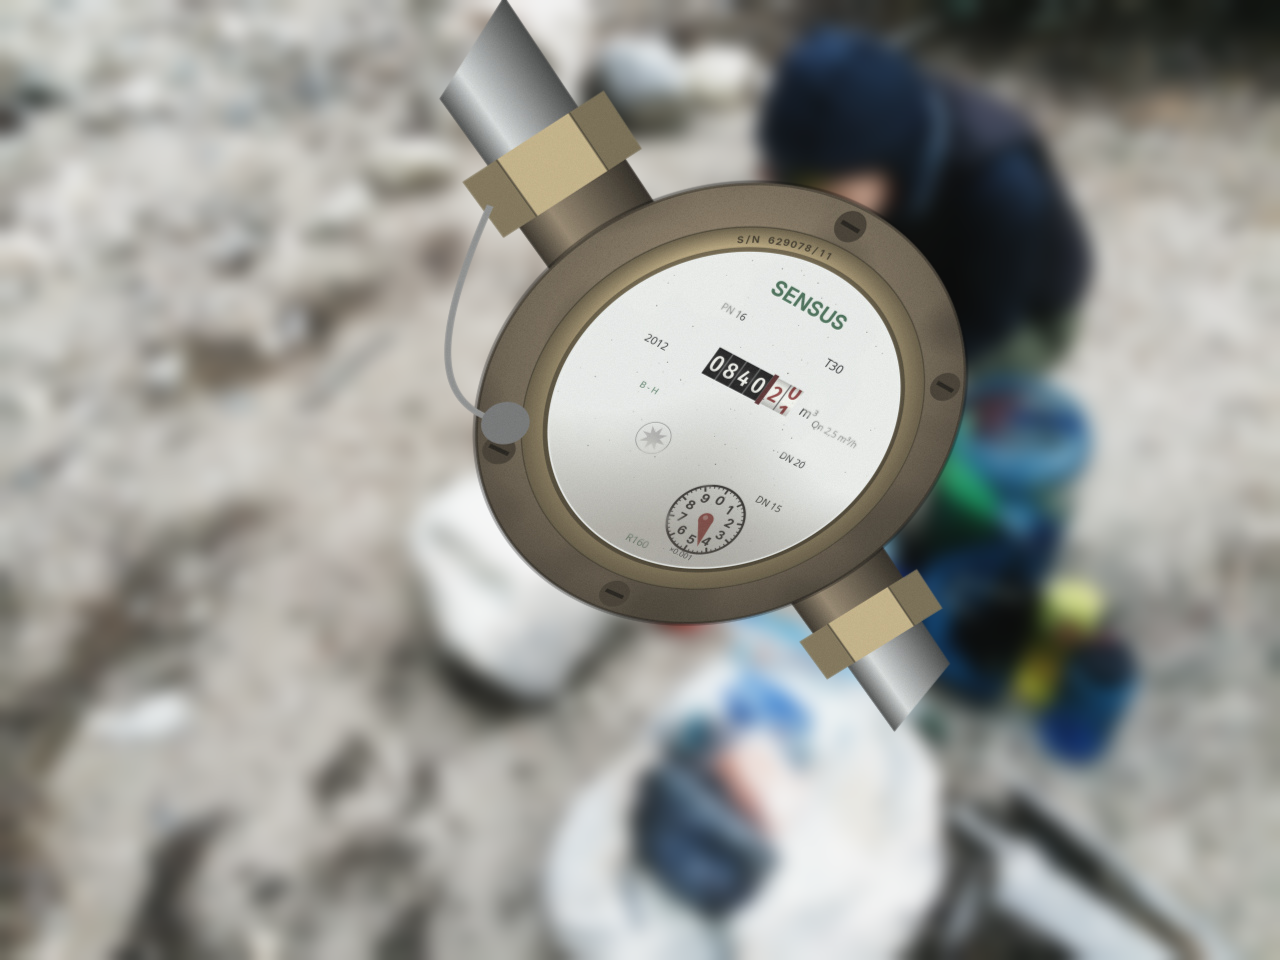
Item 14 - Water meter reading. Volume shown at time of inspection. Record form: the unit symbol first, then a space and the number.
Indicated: m³ 840.204
